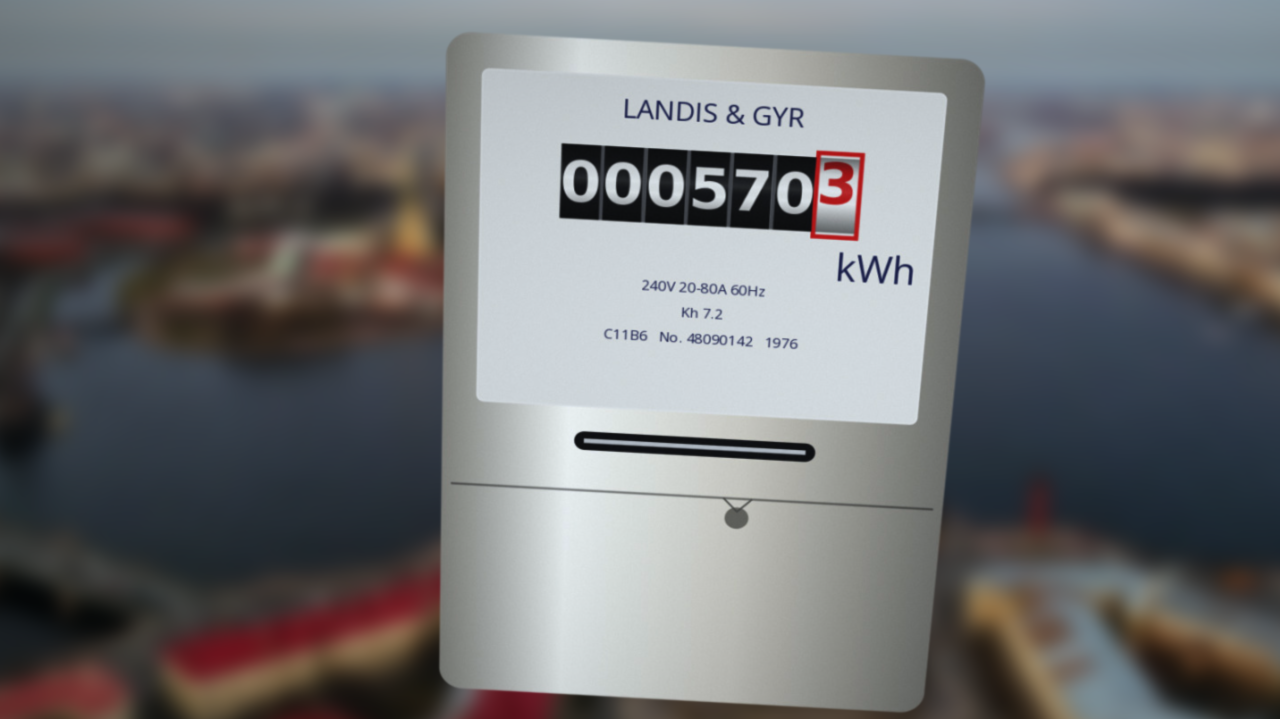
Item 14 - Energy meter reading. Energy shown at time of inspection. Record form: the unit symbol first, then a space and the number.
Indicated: kWh 570.3
